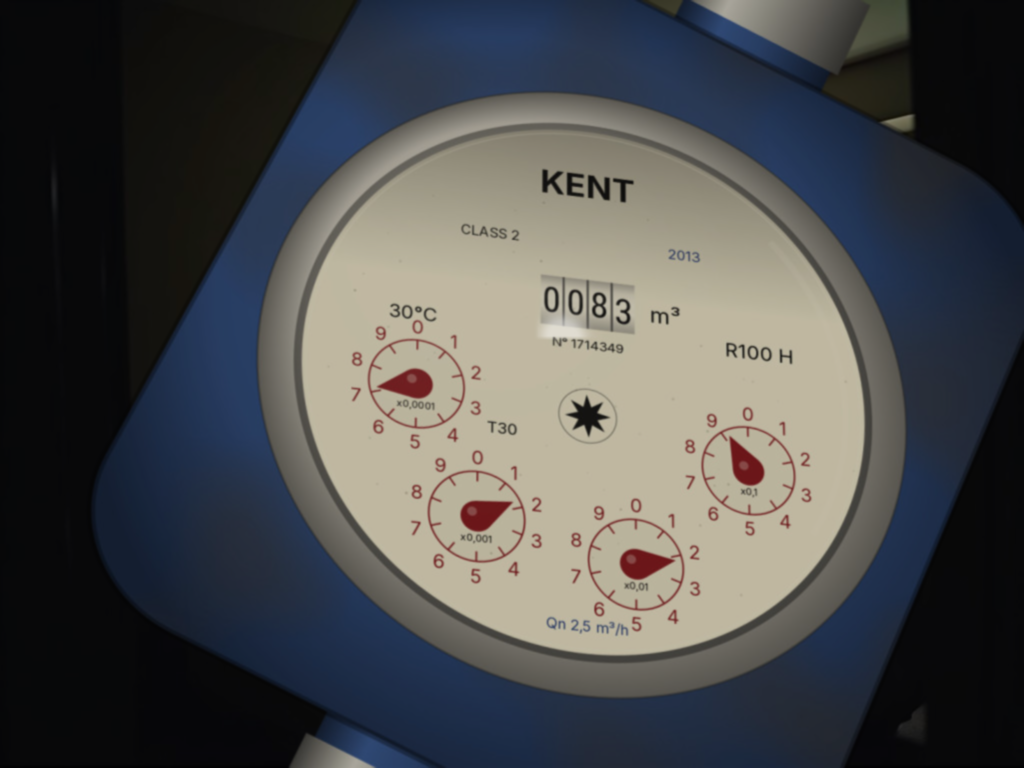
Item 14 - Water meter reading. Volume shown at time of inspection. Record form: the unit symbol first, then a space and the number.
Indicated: m³ 82.9217
